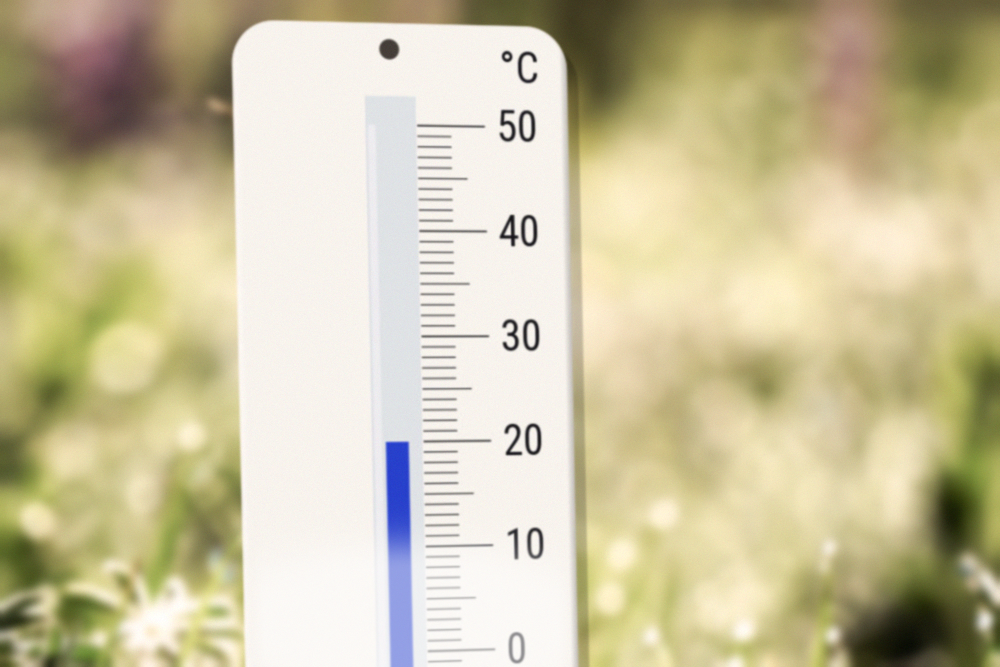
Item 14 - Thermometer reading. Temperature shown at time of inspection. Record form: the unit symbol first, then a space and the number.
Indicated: °C 20
